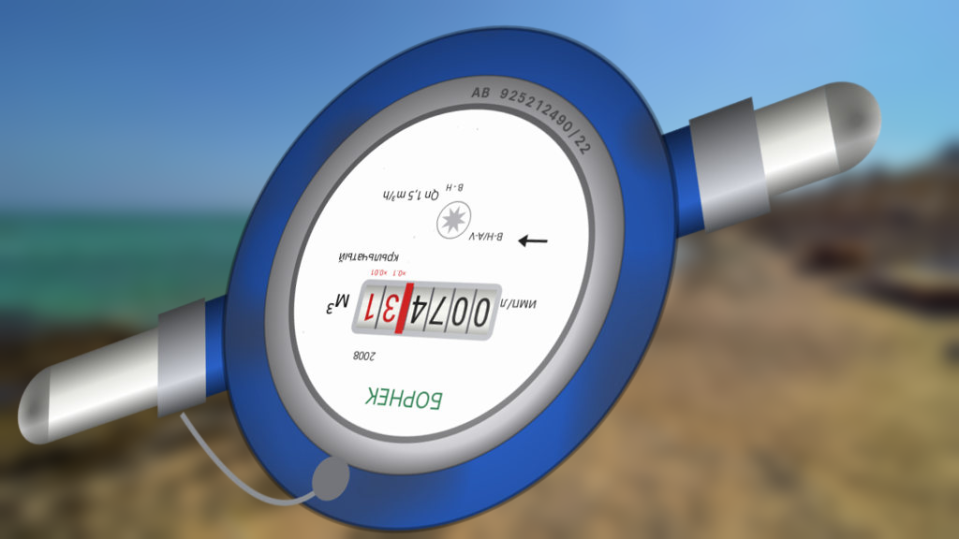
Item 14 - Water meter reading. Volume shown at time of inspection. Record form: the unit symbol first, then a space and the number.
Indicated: m³ 74.31
